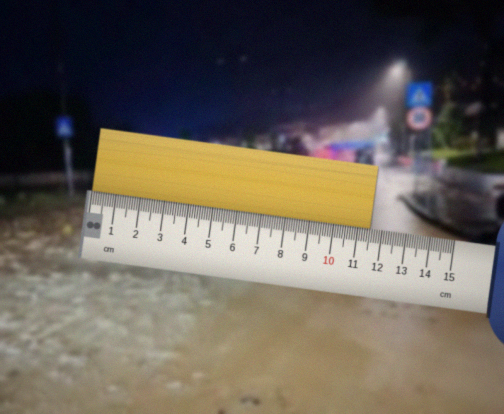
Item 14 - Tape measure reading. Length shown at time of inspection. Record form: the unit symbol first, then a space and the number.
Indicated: cm 11.5
